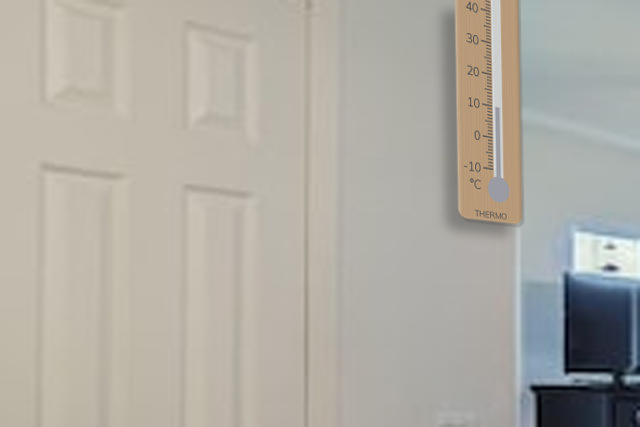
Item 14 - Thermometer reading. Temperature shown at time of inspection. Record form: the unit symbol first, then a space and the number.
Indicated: °C 10
